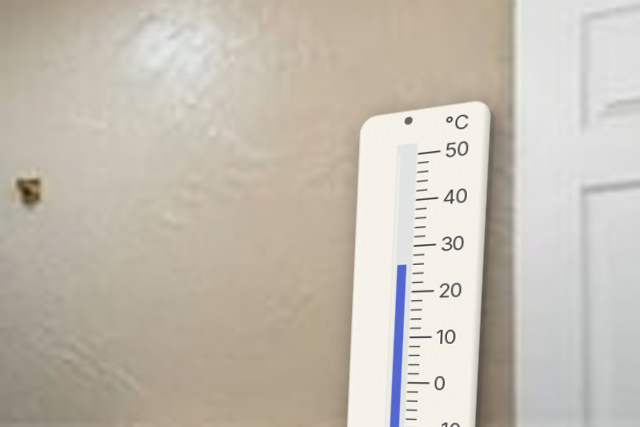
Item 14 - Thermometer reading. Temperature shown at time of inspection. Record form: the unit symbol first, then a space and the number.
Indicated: °C 26
